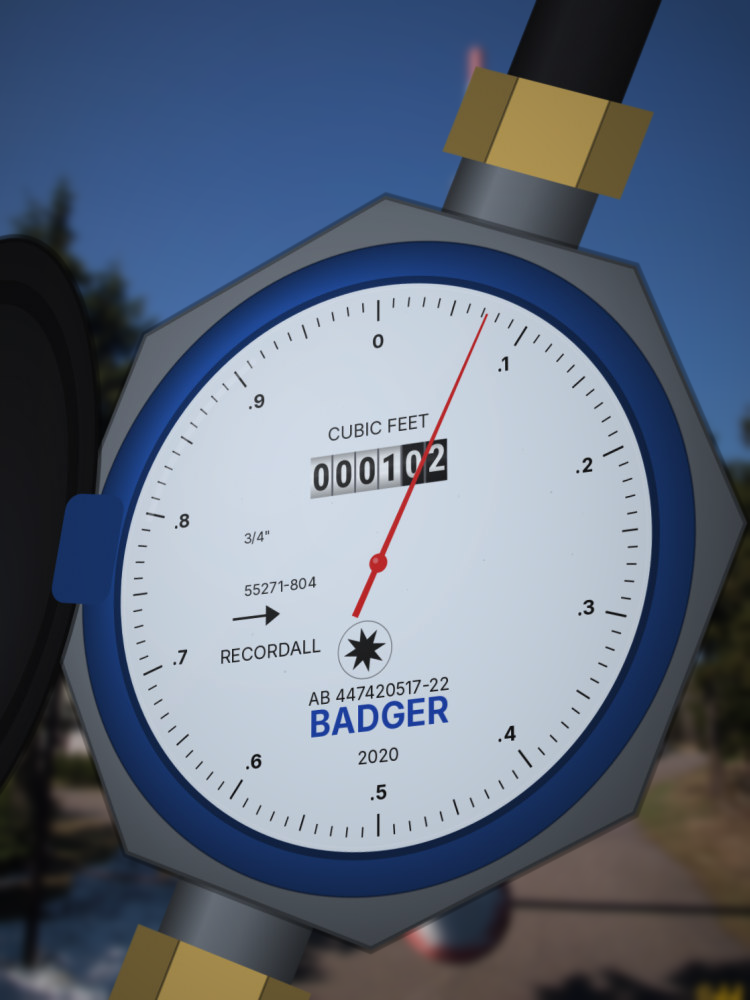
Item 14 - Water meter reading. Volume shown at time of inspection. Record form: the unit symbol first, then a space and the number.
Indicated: ft³ 102.07
